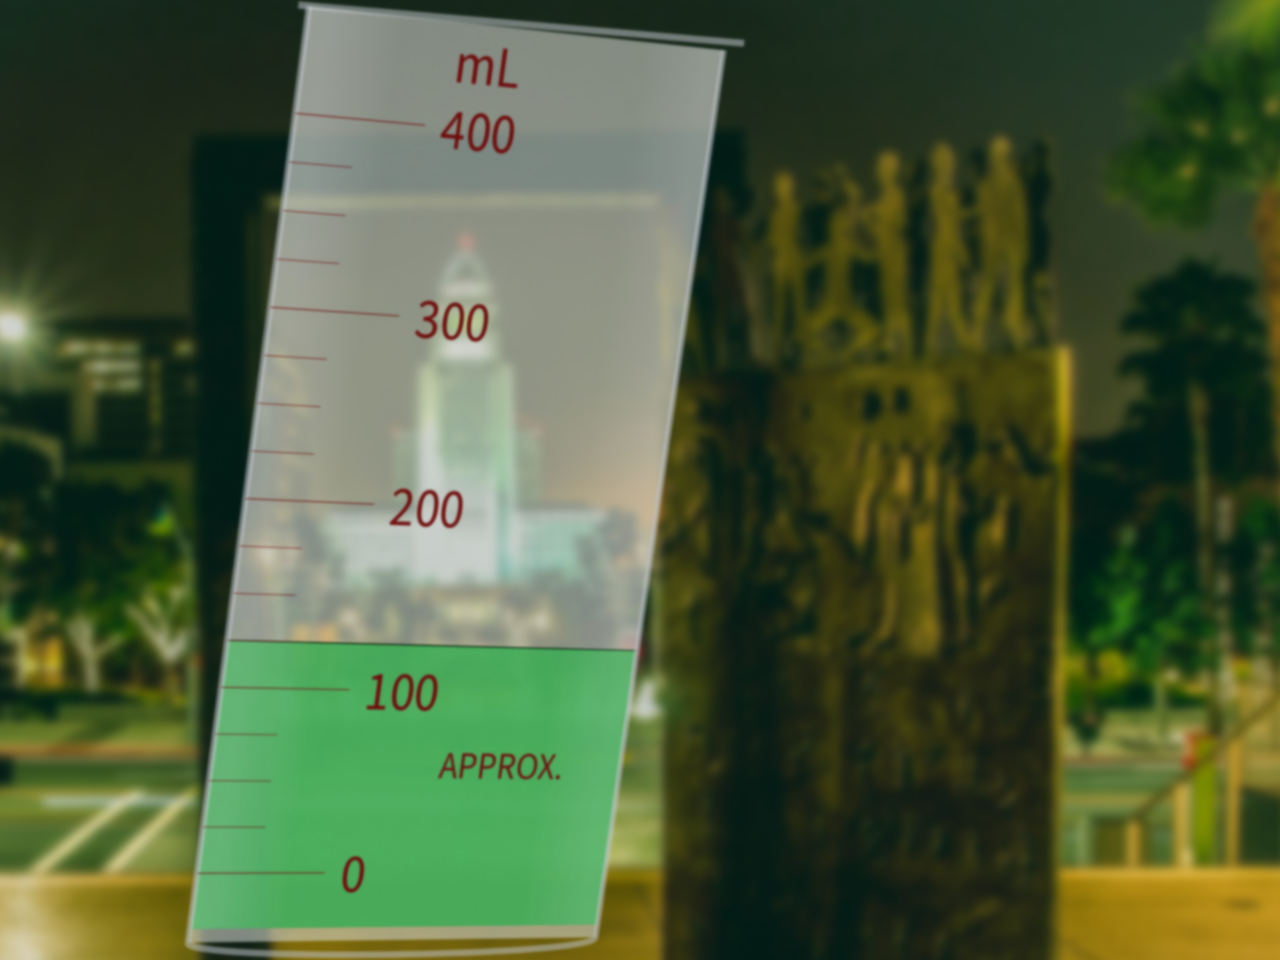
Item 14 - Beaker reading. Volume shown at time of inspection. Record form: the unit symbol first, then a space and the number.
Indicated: mL 125
